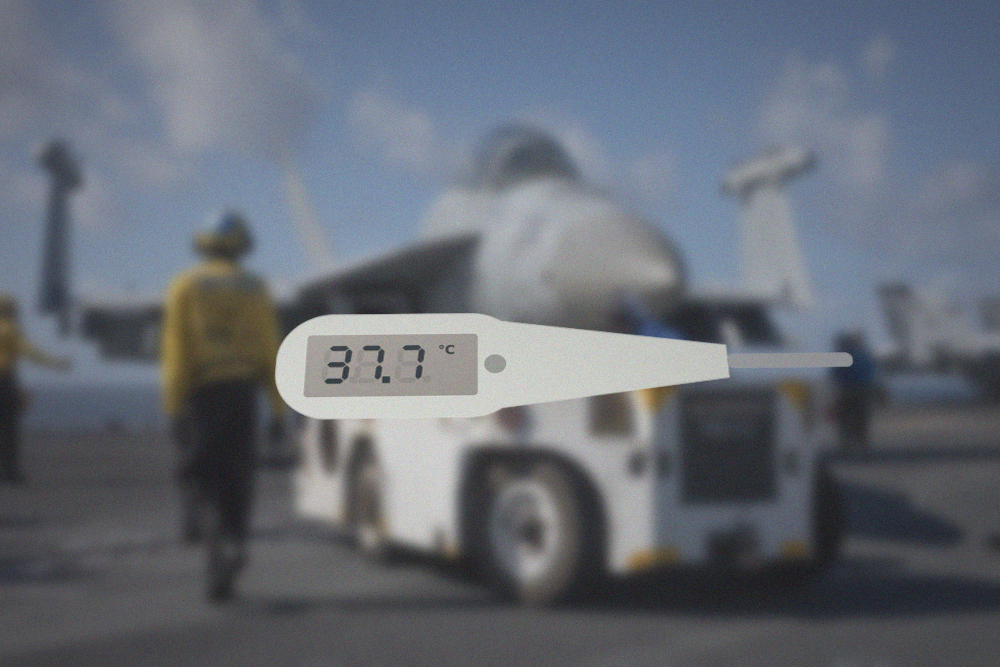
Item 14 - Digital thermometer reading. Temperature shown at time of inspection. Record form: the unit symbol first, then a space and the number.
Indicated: °C 37.7
